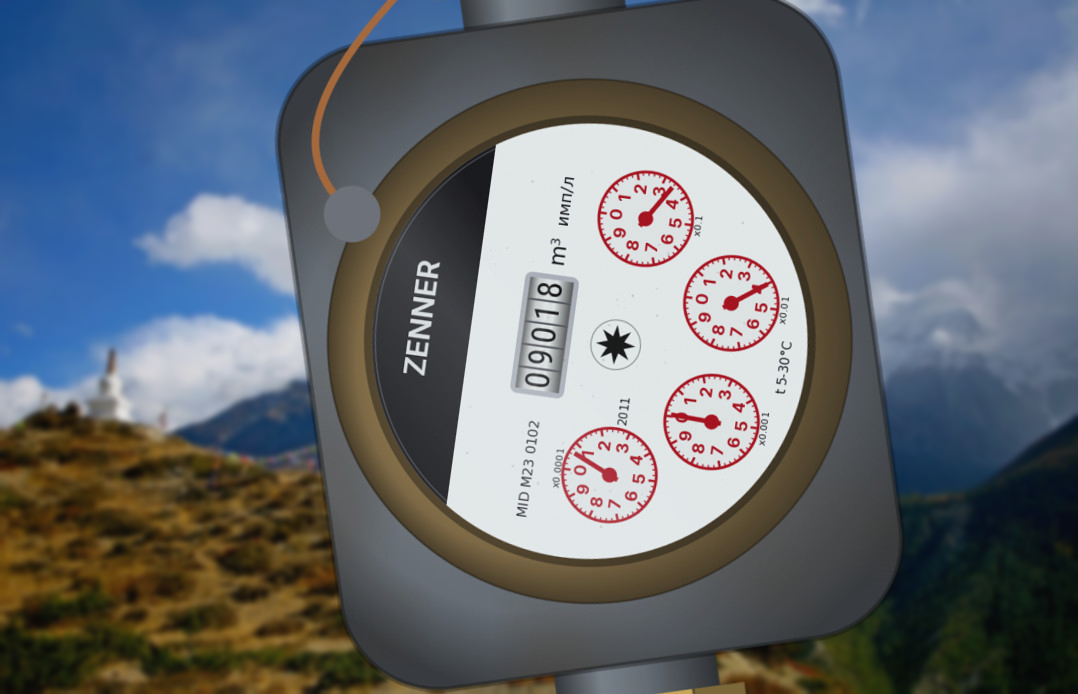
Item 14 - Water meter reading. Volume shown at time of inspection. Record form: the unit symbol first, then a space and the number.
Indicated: m³ 9018.3400
